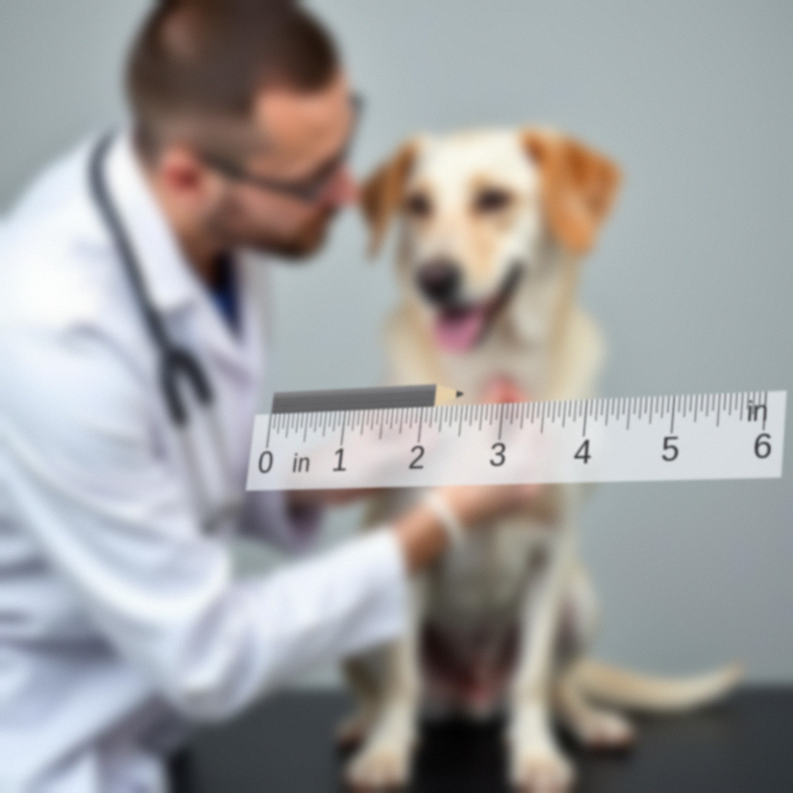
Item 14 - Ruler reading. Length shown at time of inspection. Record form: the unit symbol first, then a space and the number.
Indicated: in 2.5
